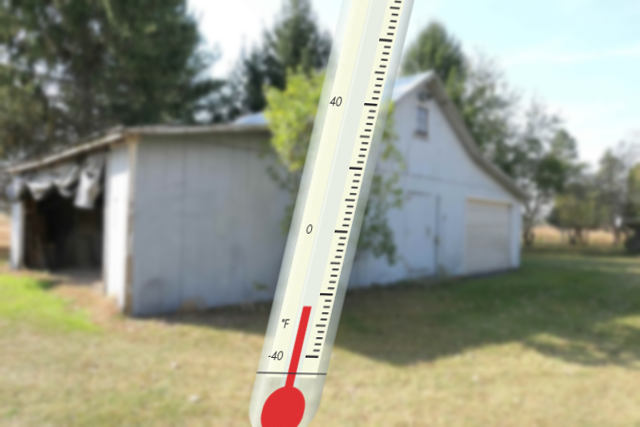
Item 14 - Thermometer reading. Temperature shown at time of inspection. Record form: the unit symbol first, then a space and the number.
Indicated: °F -24
